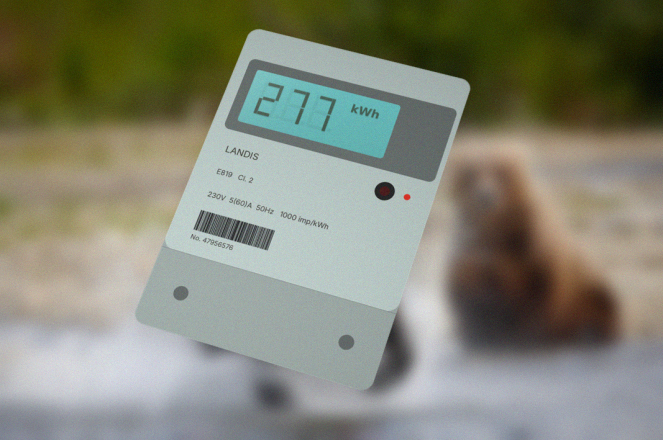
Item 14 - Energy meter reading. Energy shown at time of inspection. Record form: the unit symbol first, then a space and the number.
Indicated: kWh 277
